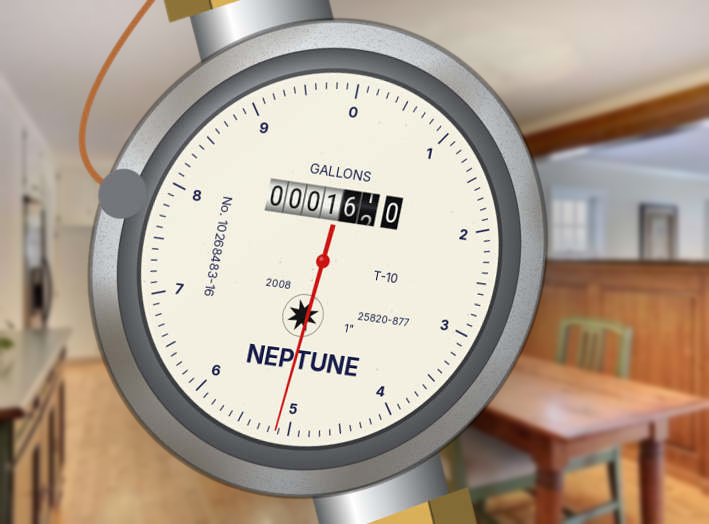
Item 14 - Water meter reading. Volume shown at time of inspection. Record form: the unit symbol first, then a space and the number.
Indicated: gal 1615.1
